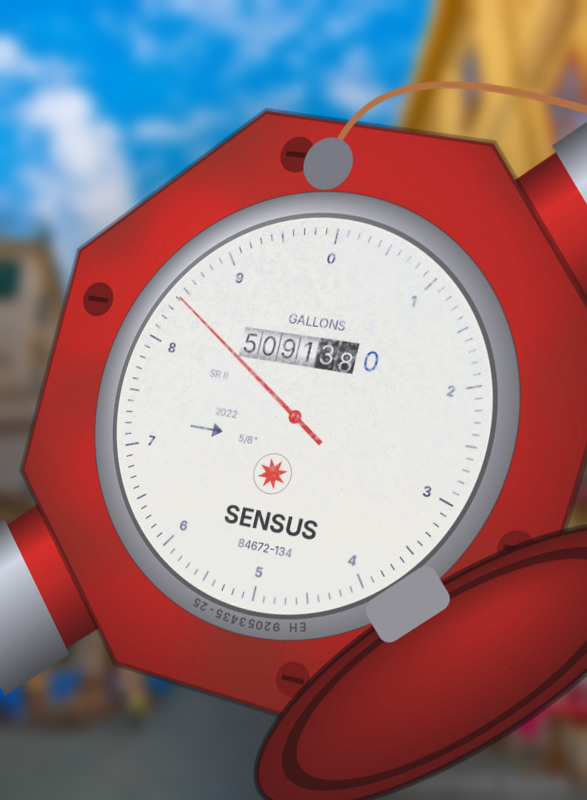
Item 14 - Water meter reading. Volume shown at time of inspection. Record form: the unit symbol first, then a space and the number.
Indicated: gal 5091378.4
